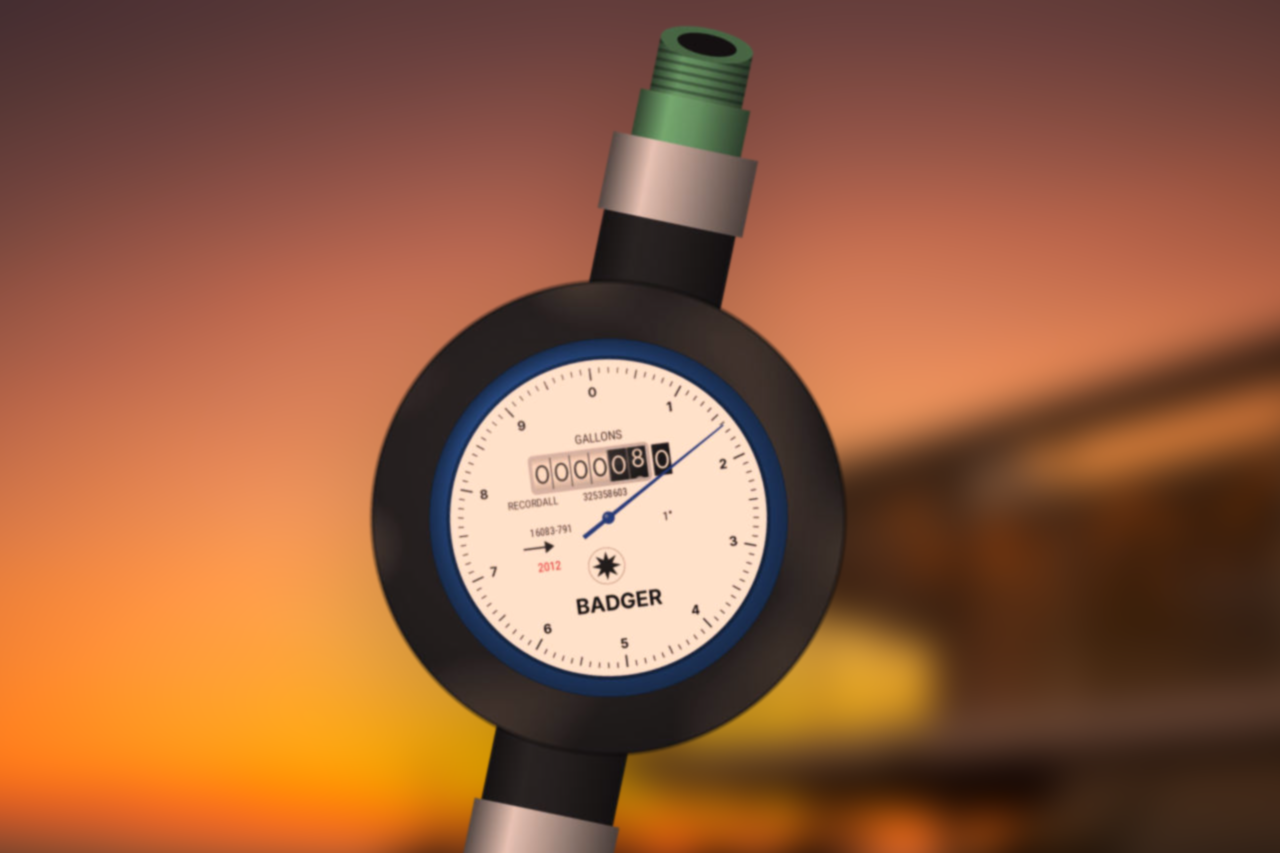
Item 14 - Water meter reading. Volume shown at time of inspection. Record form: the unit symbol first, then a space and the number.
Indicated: gal 81.6
